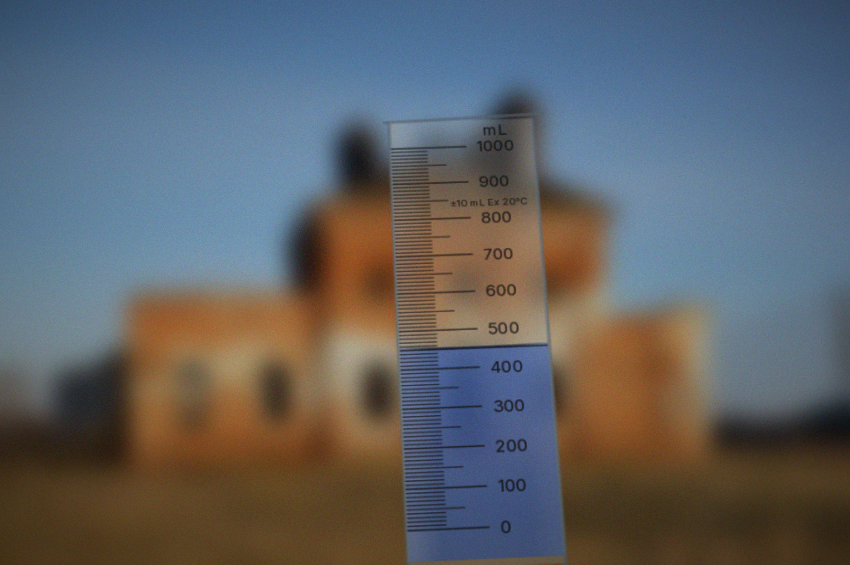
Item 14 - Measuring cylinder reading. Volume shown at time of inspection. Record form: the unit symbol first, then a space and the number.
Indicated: mL 450
